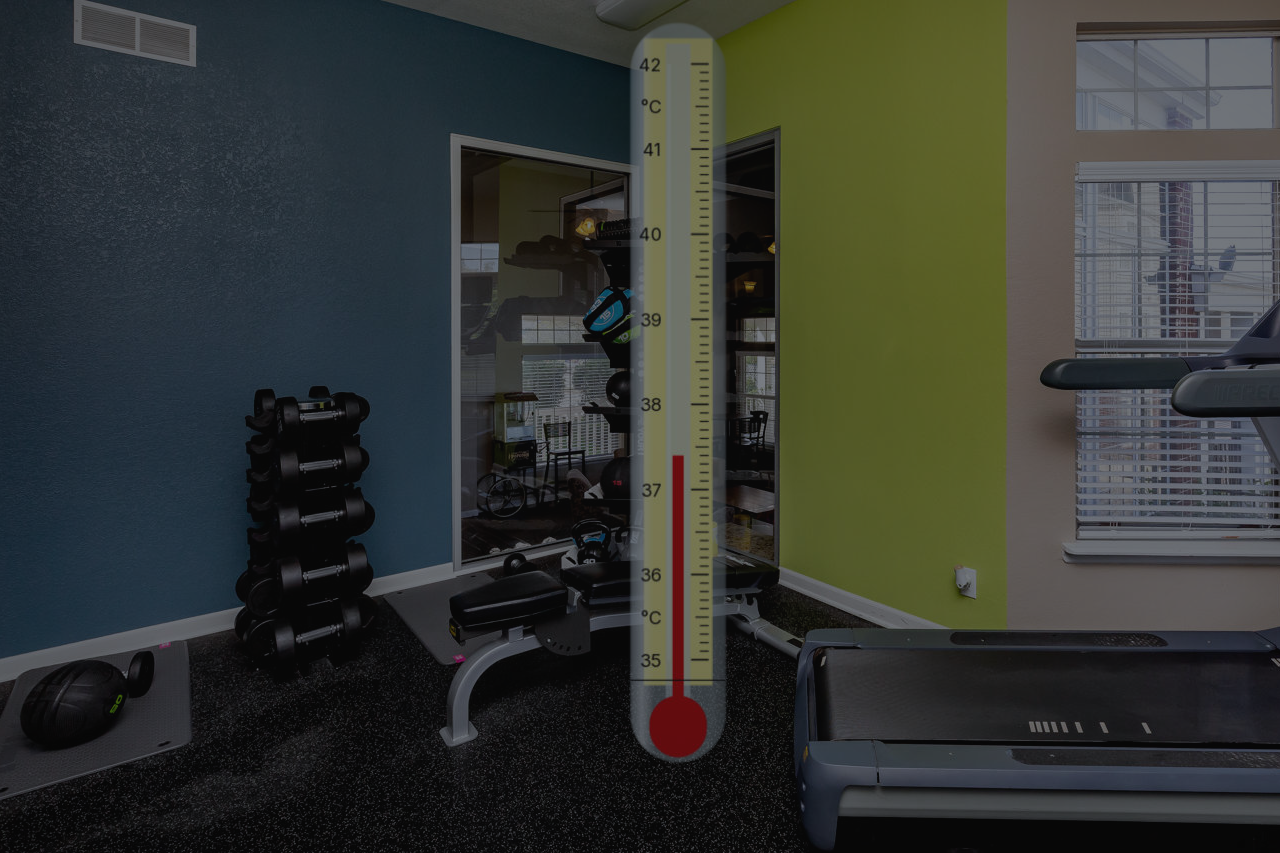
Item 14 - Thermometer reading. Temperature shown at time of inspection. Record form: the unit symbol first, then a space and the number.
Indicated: °C 37.4
